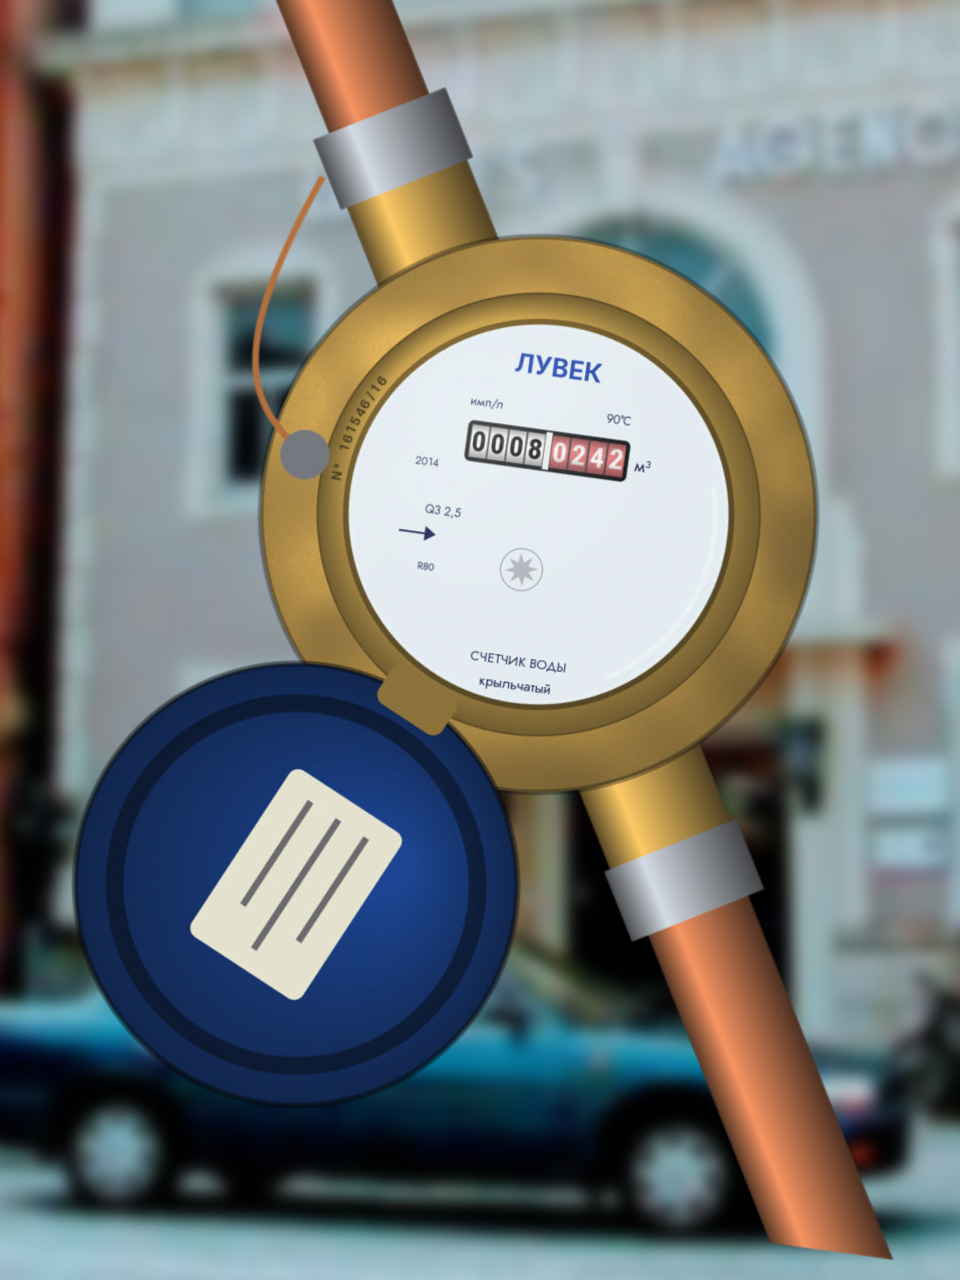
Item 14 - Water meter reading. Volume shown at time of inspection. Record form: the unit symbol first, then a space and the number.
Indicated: m³ 8.0242
